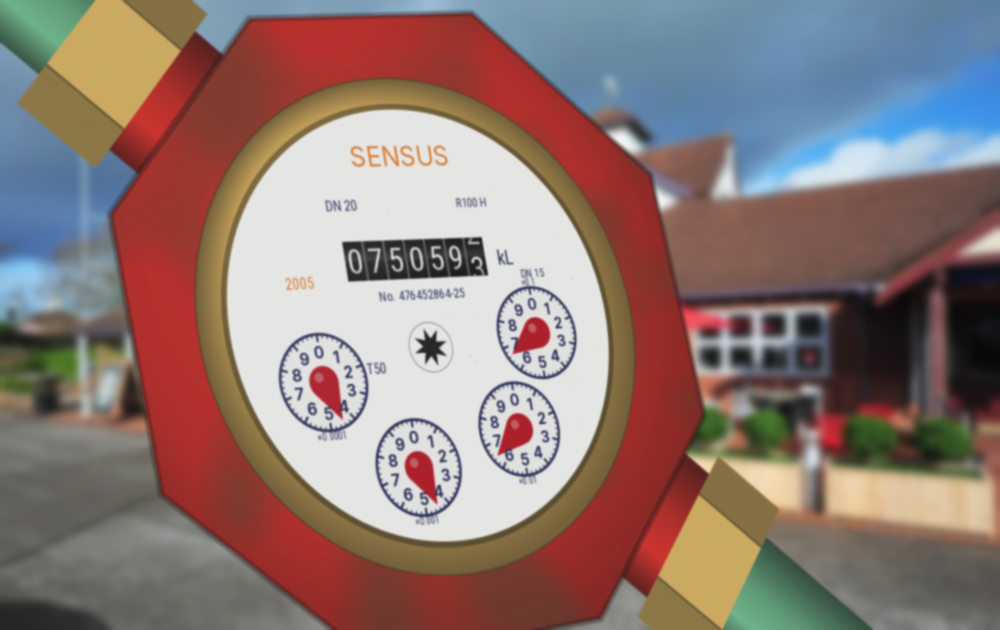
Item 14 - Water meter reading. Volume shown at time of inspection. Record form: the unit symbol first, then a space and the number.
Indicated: kL 750592.6644
